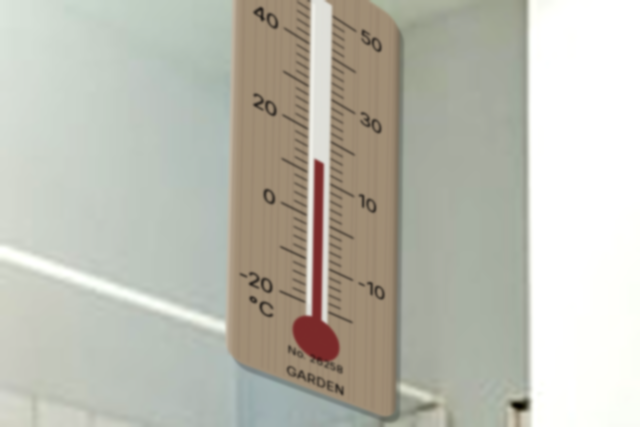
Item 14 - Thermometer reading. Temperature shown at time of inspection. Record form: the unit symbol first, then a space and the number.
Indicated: °C 14
